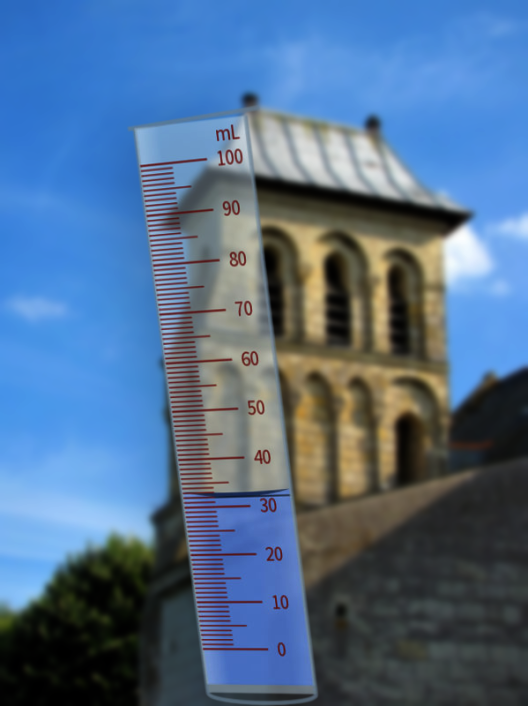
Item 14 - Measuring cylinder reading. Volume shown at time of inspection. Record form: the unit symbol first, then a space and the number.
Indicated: mL 32
